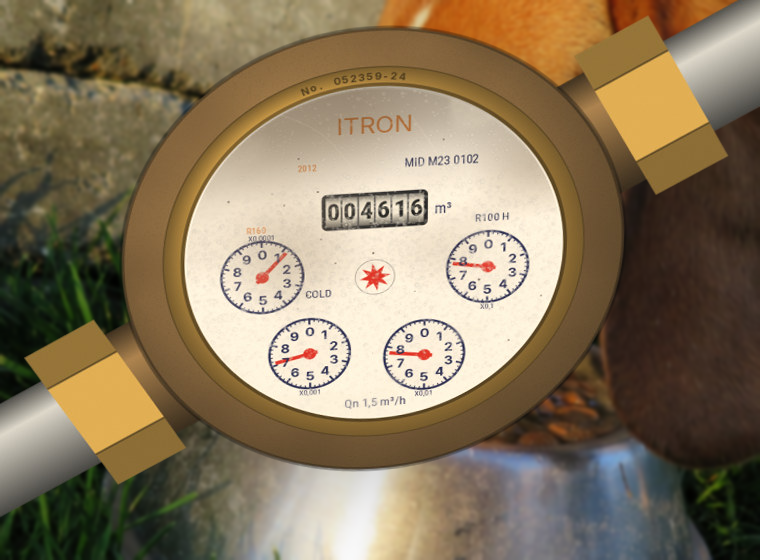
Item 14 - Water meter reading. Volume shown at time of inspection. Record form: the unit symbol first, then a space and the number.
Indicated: m³ 4616.7771
